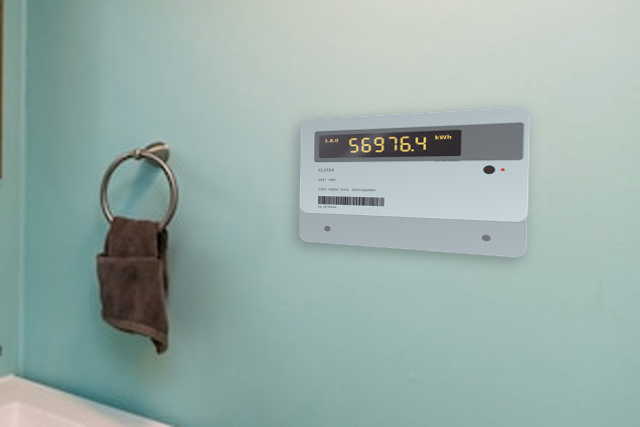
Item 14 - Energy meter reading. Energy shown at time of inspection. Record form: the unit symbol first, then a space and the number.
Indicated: kWh 56976.4
